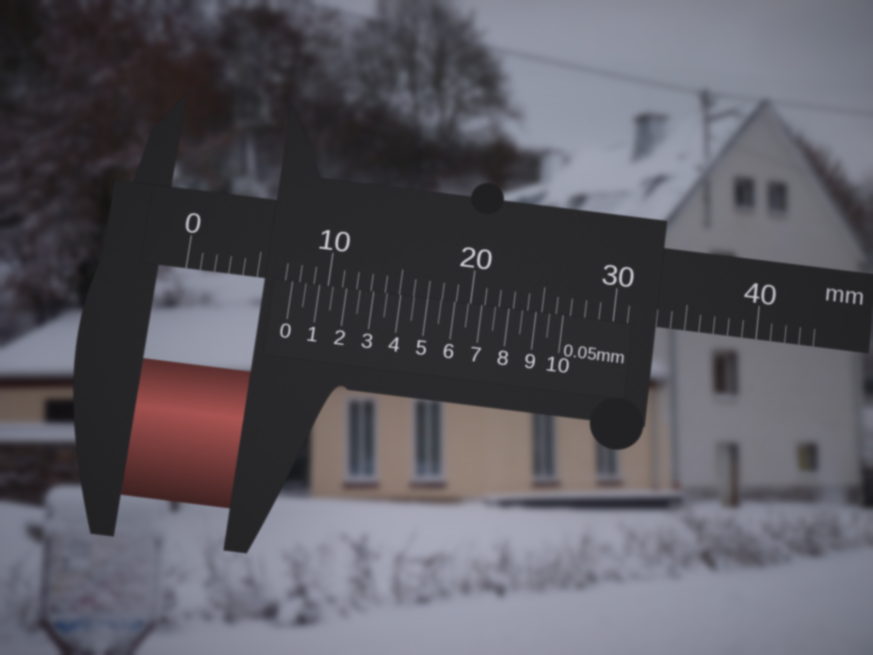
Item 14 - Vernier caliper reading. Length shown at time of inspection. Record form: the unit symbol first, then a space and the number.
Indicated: mm 7.5
